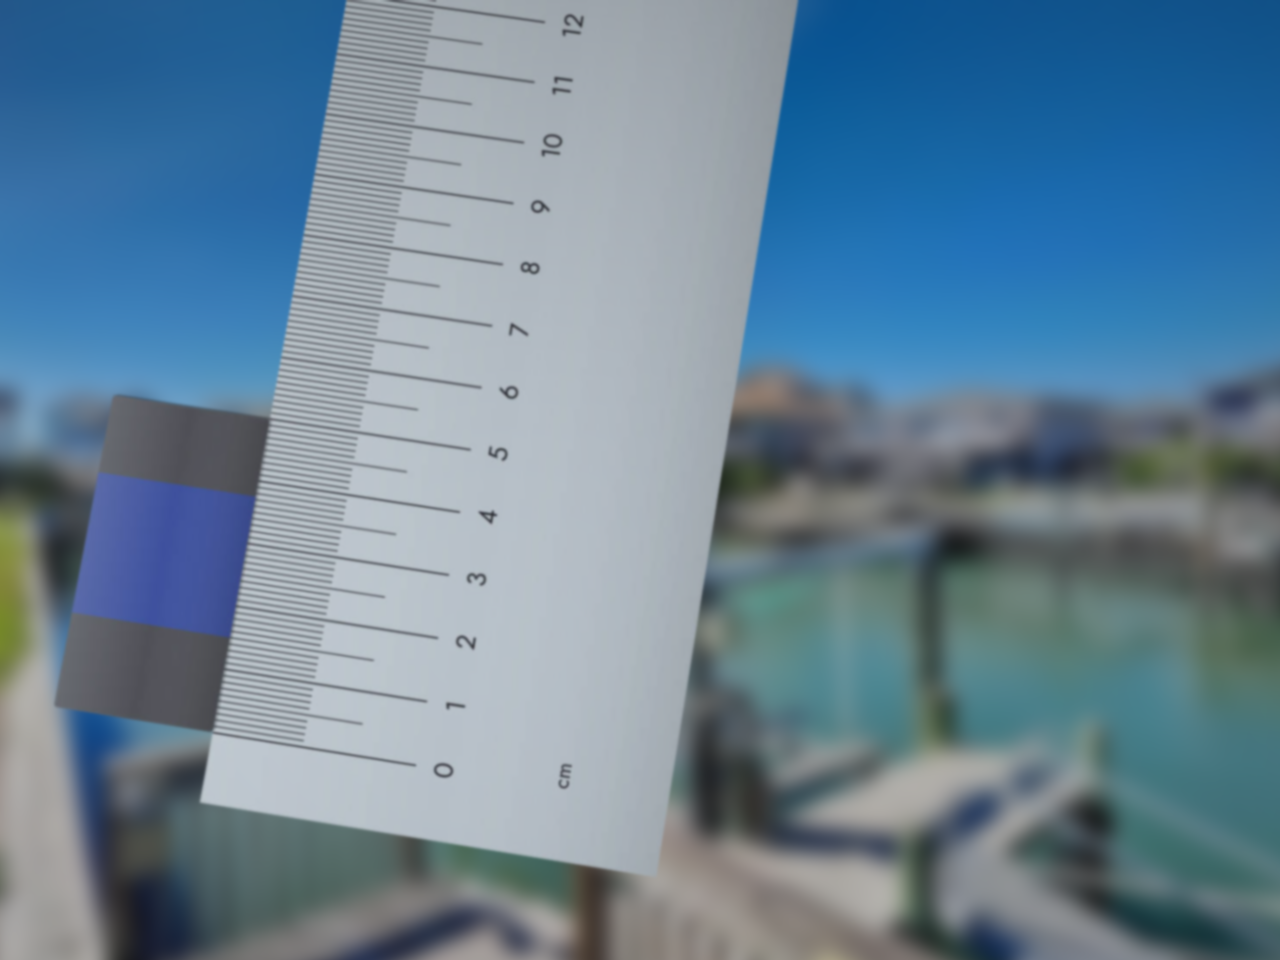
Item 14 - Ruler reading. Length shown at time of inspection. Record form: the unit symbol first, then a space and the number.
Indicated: cm 5
